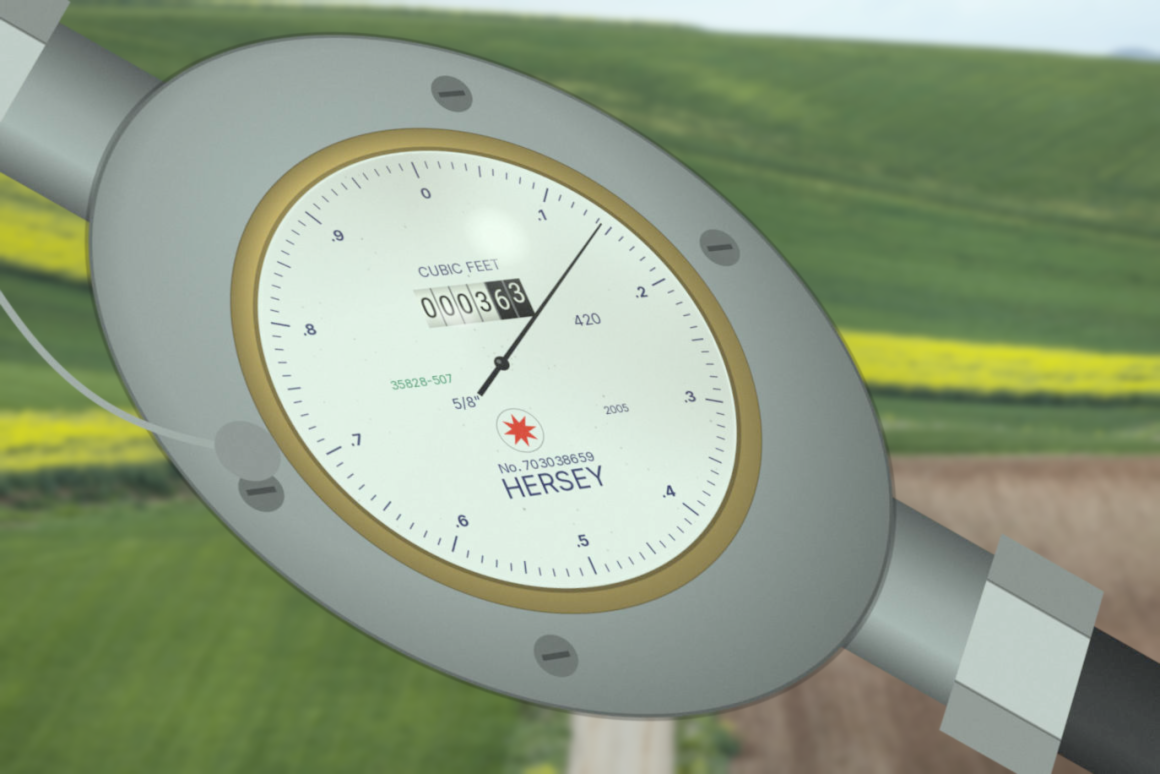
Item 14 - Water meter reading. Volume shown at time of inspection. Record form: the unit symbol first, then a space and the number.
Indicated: ft³ 363.14
